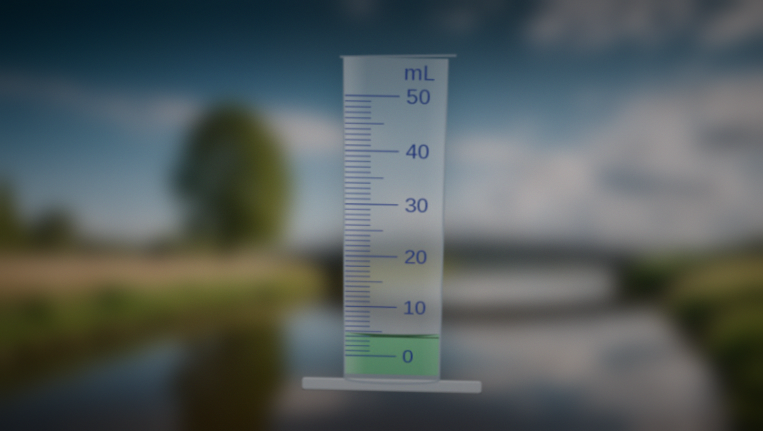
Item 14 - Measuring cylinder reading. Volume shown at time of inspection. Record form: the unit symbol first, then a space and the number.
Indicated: mL 4
